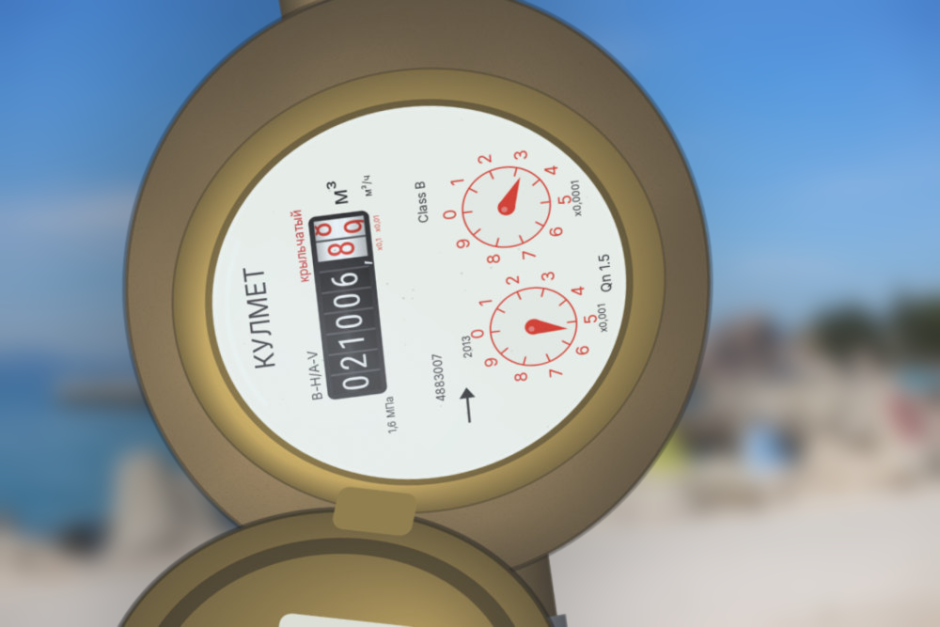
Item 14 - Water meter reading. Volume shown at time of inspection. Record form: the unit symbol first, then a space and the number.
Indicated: m³ 21006.8853
